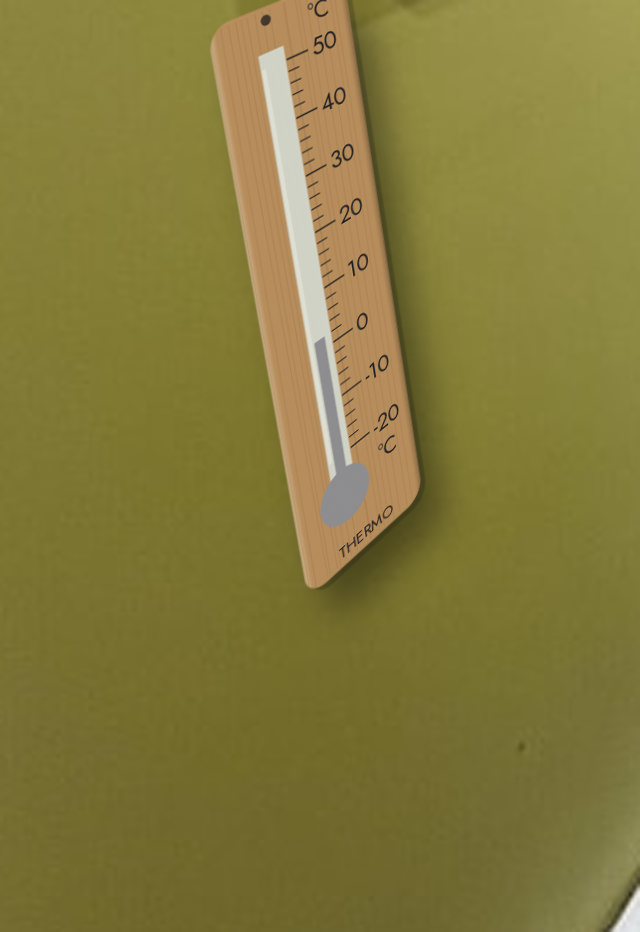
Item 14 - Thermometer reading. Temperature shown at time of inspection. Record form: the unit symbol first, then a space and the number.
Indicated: °C 2
